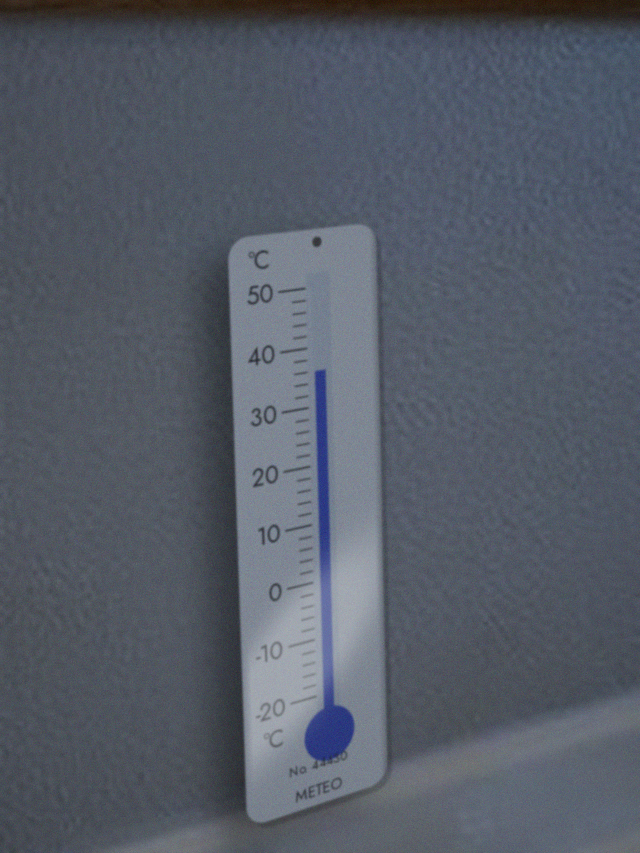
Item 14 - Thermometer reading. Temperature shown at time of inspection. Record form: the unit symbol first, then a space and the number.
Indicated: °C 36
